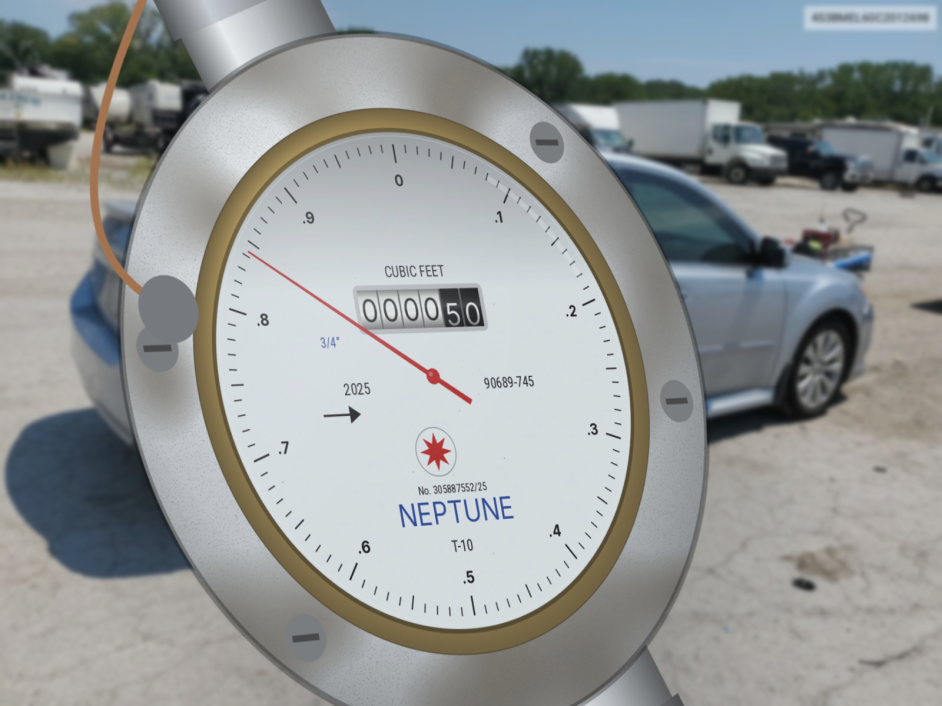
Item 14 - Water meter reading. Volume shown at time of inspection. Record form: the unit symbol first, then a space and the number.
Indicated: ft³ 49.84
